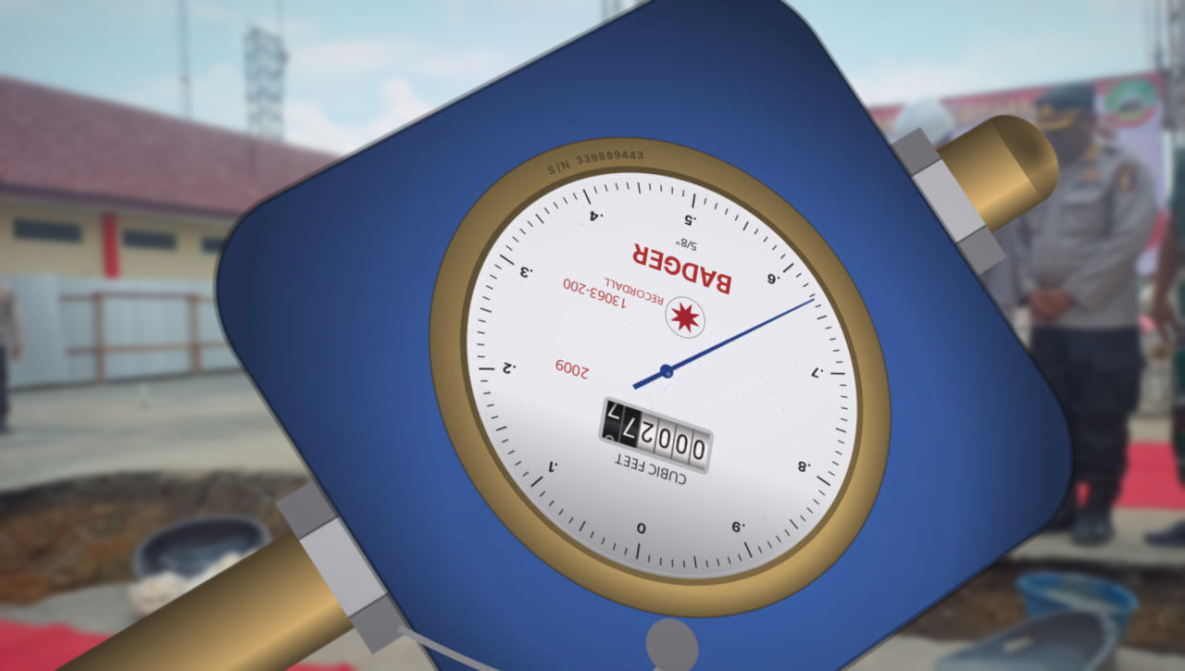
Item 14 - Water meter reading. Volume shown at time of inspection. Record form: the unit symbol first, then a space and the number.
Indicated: ft³ 276.63
